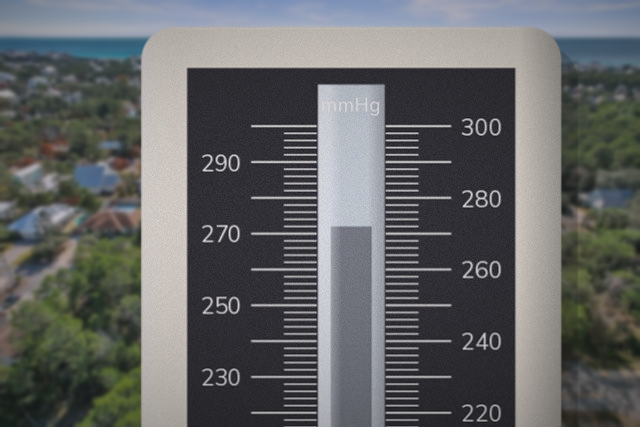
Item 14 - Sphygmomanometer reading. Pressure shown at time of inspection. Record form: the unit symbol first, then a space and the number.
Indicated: mmHg 272
